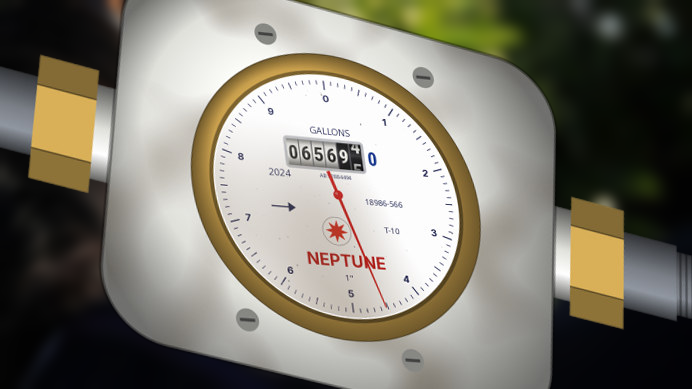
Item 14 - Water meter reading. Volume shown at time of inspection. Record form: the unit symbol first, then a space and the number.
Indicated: gal 656944.5
